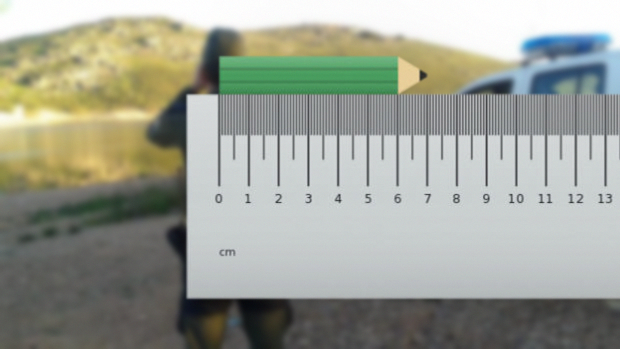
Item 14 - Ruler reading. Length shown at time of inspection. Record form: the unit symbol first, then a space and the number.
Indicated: cm 7
